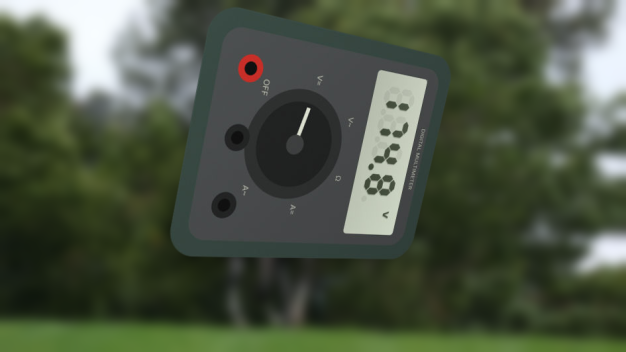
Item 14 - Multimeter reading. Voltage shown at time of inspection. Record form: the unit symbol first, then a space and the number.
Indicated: V 174.8
